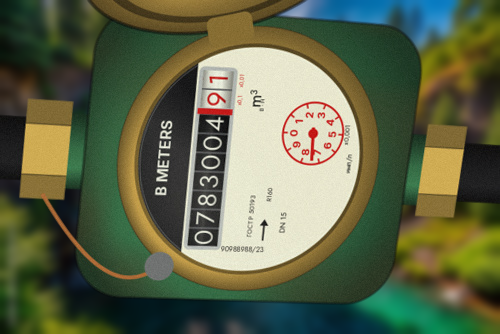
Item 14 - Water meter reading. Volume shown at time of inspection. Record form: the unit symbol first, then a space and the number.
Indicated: m³ 783004.917
